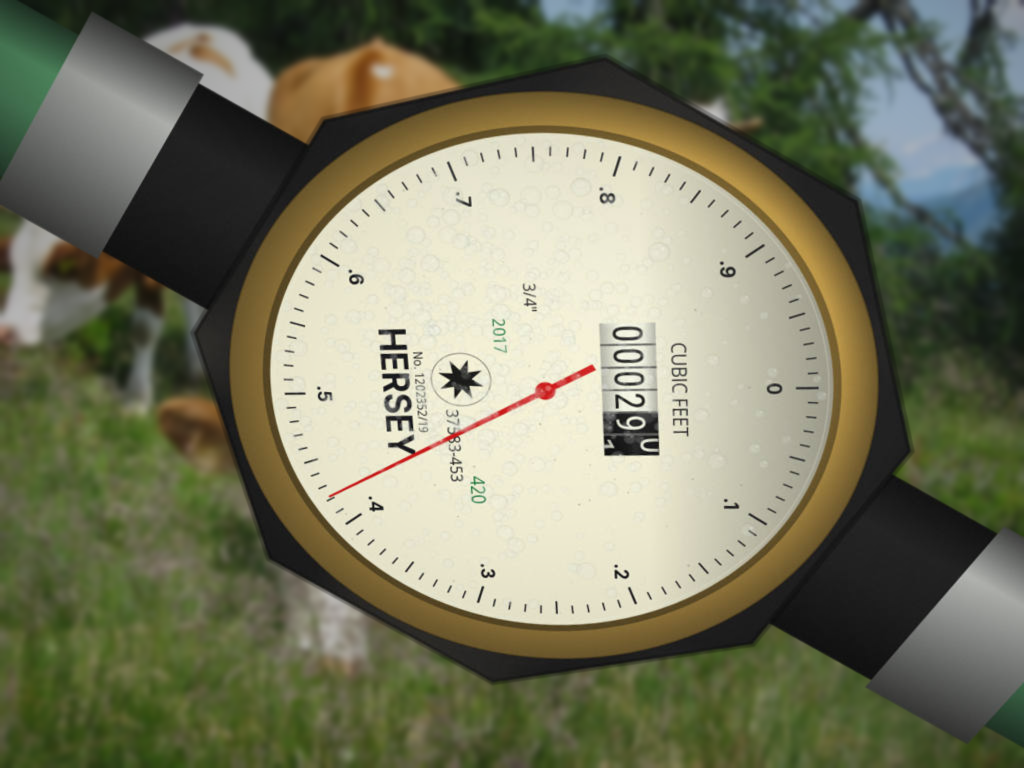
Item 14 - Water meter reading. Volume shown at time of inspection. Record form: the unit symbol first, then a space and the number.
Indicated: ft³ 290.42
